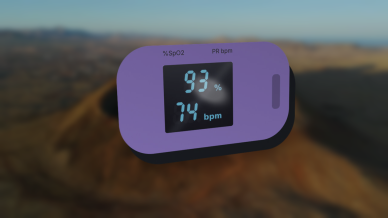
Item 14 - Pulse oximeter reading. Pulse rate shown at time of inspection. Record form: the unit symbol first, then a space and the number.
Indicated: bpm 74
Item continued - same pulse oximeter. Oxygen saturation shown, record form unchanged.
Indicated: % 93
